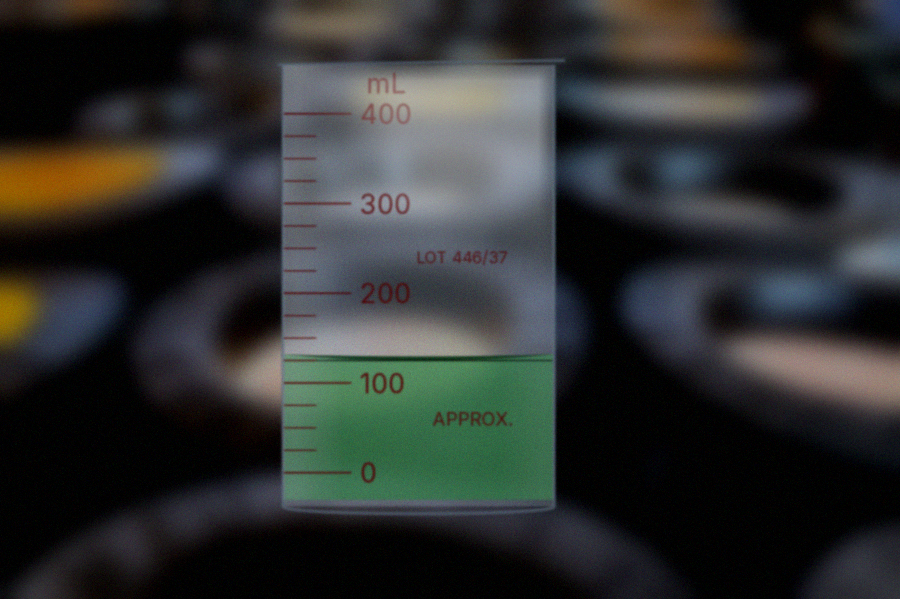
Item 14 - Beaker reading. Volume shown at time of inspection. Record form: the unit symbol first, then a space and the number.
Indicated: mL 125
